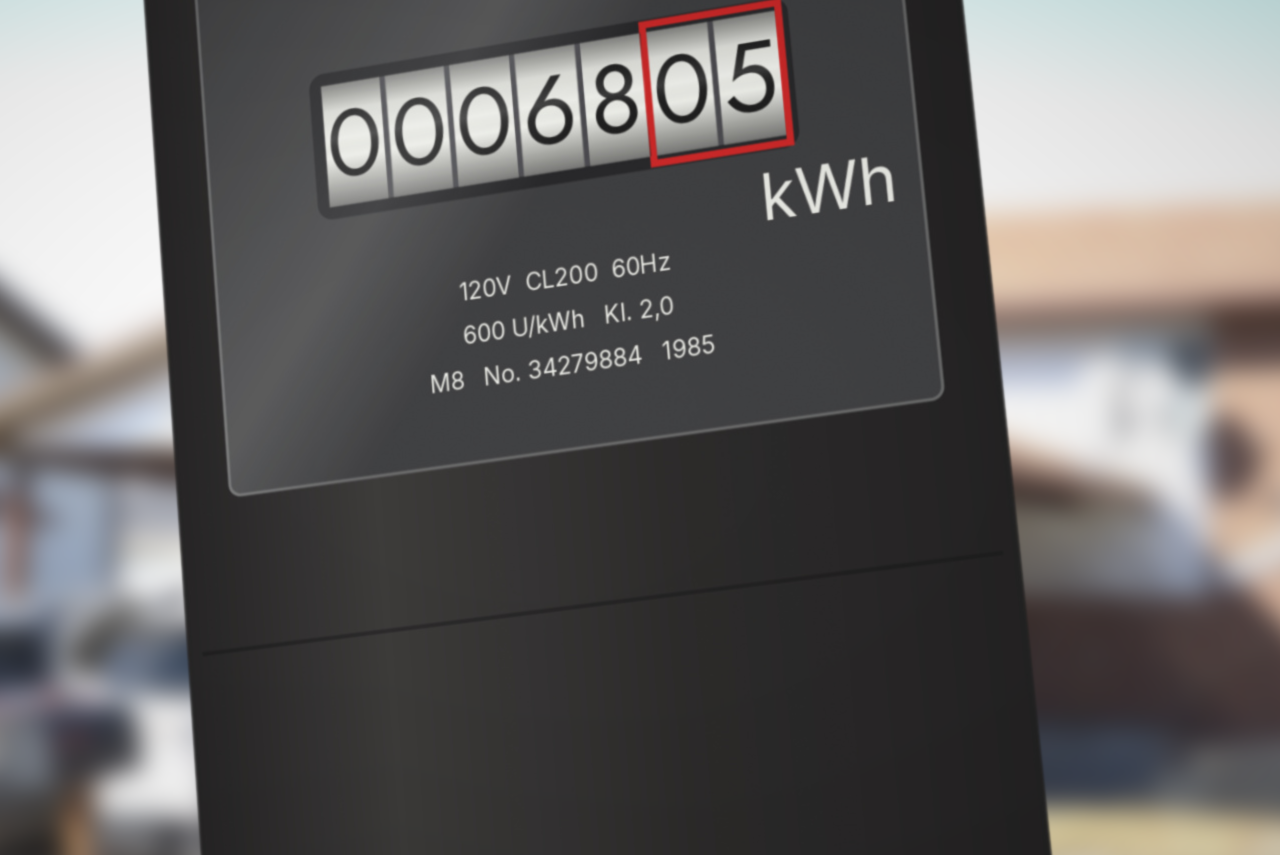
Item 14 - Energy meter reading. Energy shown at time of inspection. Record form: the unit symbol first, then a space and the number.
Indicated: kWh 68.05
